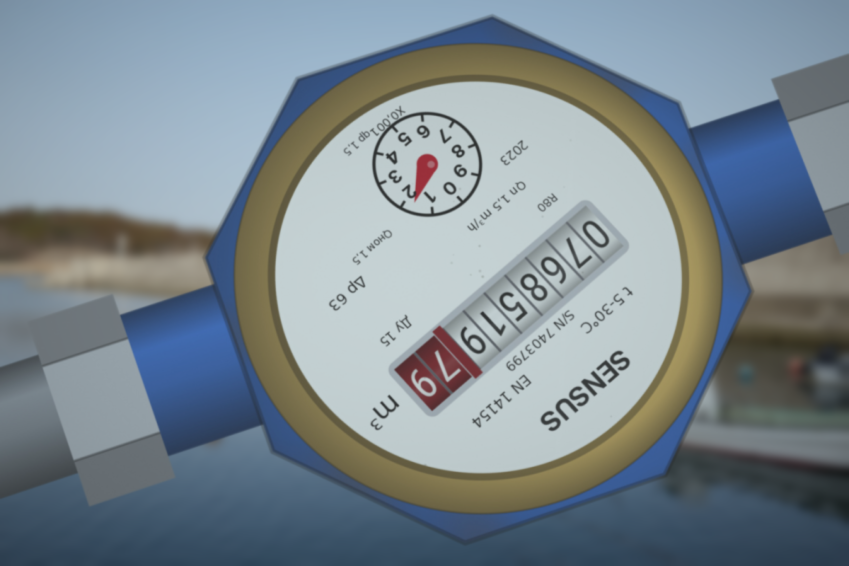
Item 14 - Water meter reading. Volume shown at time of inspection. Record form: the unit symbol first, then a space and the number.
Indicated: m³ 768519.791
